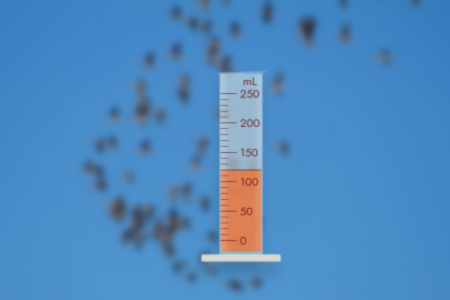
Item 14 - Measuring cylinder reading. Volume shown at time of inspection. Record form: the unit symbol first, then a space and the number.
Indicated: mL 120
